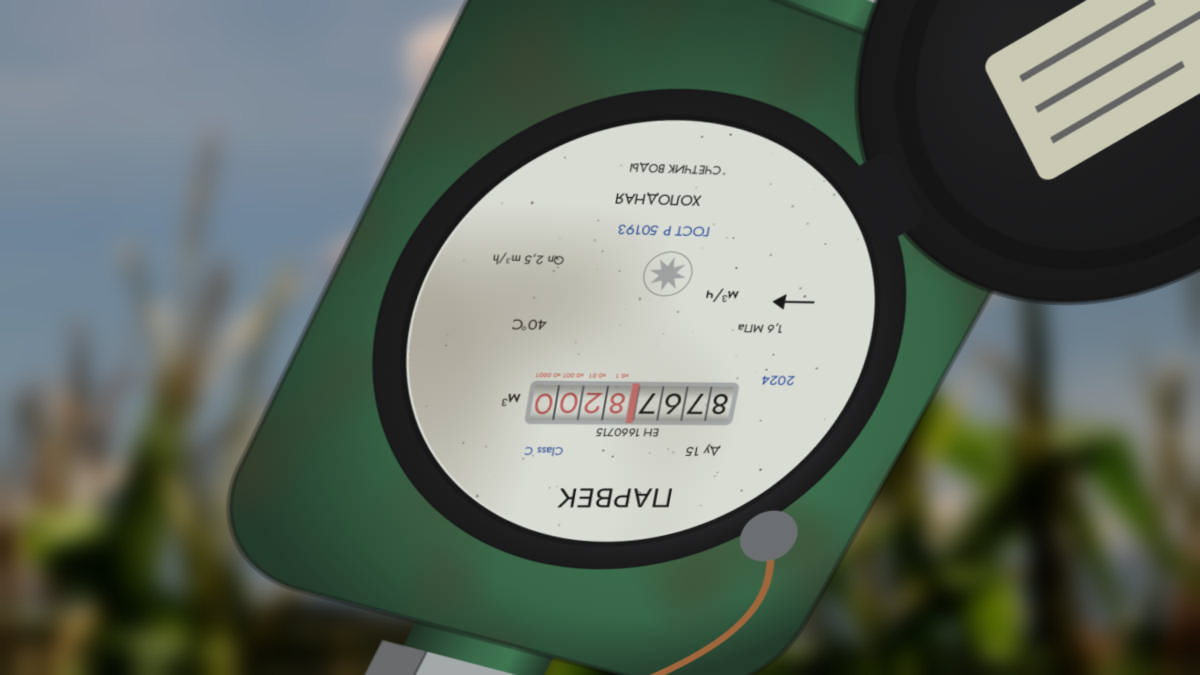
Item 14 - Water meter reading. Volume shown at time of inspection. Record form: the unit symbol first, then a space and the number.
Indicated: m³ 8767.8200
